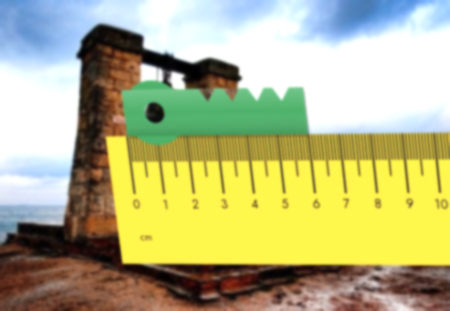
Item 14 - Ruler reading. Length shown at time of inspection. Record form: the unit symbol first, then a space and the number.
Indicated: cm 6
